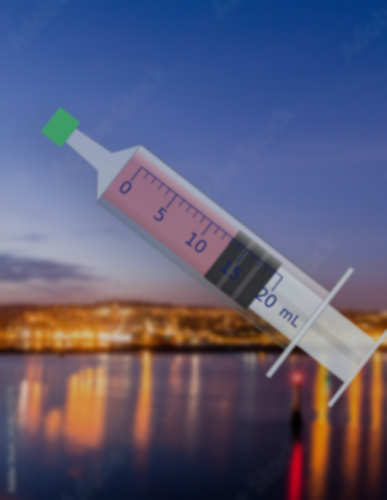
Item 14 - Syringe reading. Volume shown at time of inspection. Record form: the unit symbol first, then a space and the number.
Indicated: mL 13
